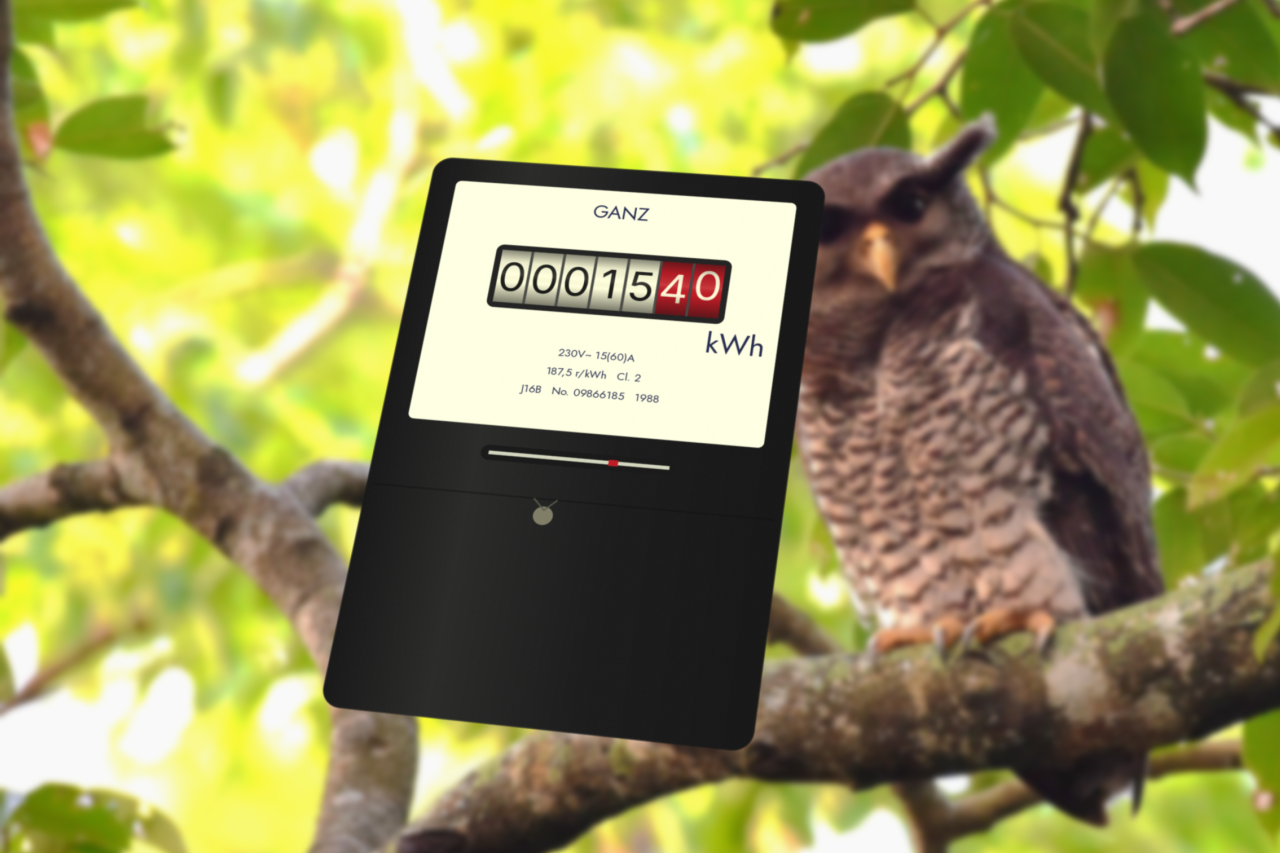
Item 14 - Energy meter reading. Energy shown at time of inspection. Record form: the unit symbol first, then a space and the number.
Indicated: kWh 15.40
